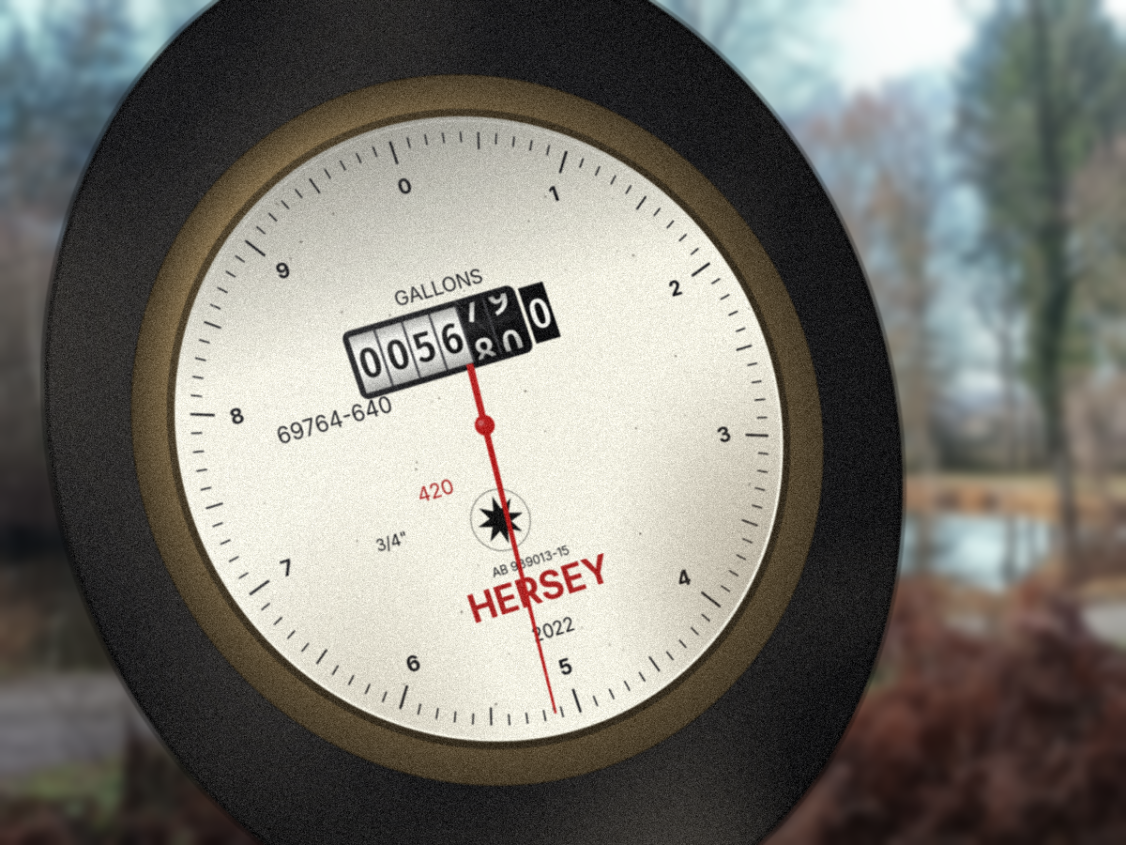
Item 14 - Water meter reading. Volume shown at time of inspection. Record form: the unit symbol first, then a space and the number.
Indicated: gal 56795.1
